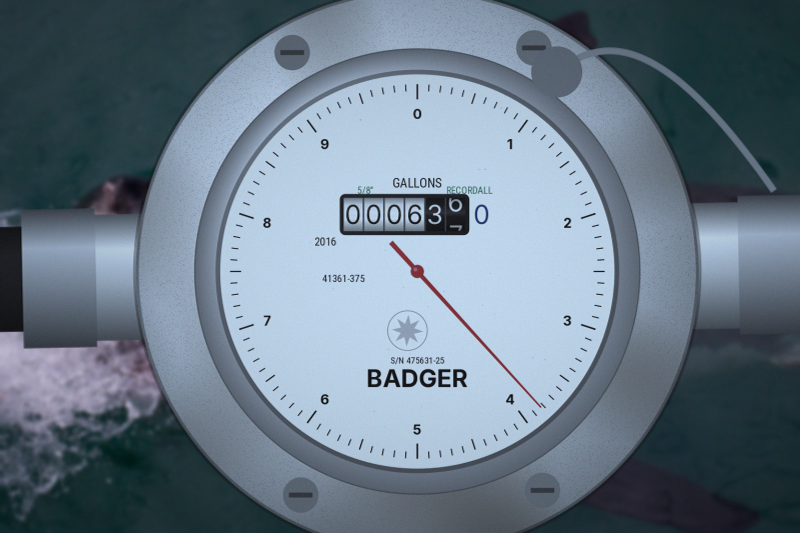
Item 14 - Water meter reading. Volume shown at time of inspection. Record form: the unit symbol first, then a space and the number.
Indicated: gal 6363.8
